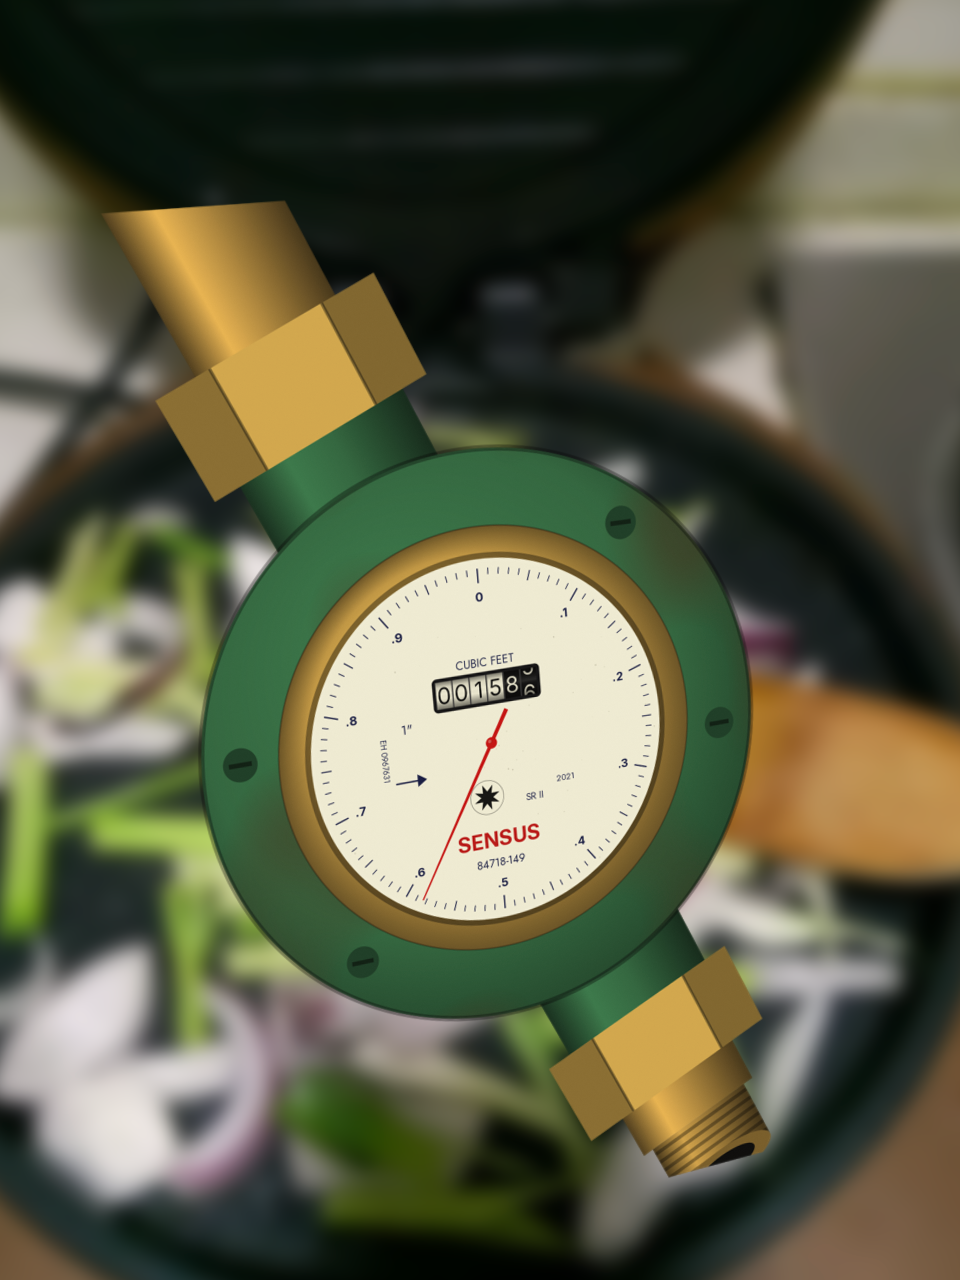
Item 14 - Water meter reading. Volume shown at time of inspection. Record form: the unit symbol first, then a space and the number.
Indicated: ft³ 1585.58
